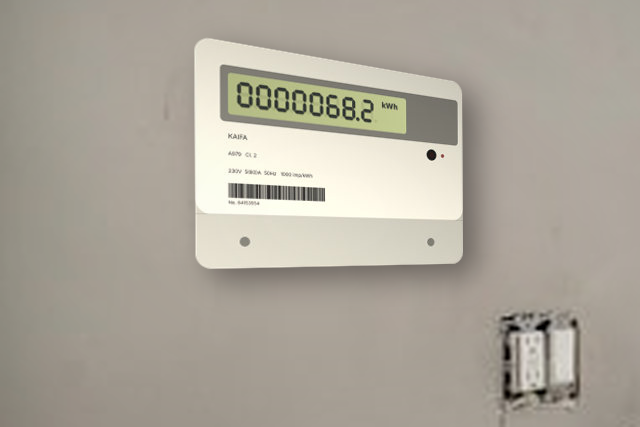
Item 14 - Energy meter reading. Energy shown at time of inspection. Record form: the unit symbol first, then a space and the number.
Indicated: kWh 68.2
